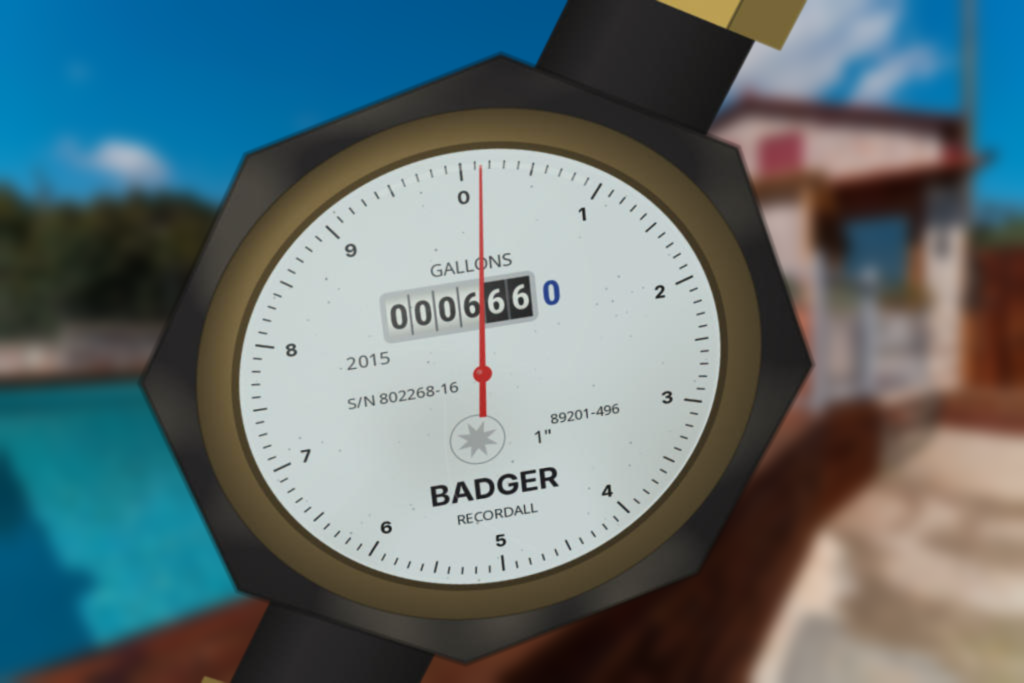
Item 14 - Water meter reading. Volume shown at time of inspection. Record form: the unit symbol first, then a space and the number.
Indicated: gal 6660.1
